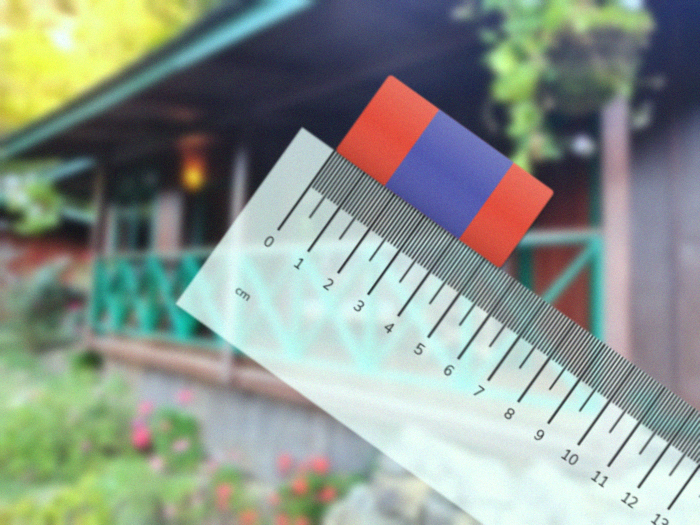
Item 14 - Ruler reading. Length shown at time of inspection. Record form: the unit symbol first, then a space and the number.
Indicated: cm 5.5
